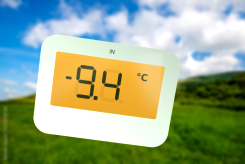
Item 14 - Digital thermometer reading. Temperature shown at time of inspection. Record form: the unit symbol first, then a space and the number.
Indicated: °C -9.4
